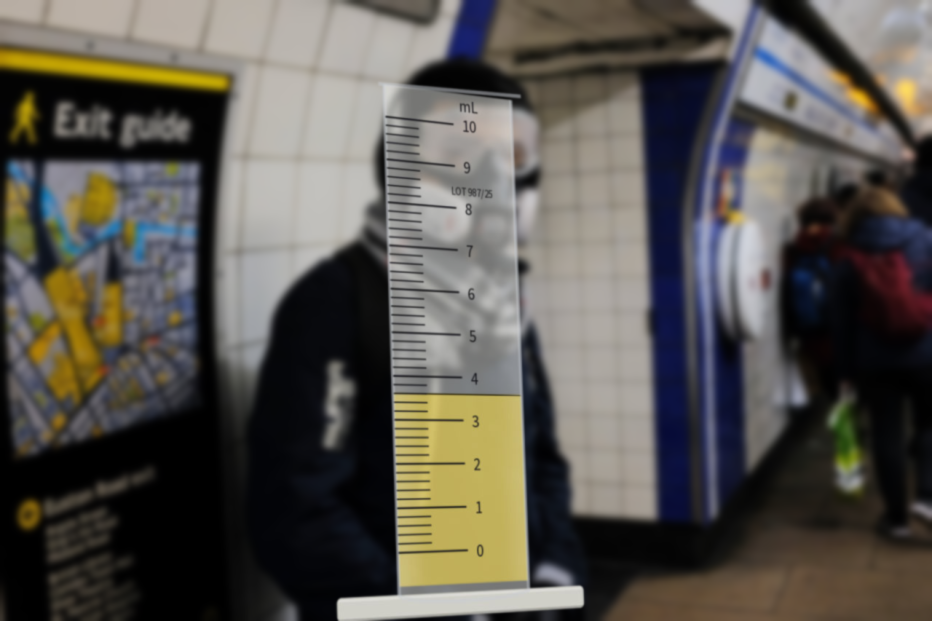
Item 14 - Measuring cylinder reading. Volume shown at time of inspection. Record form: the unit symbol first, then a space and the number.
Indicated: mL 3.6
